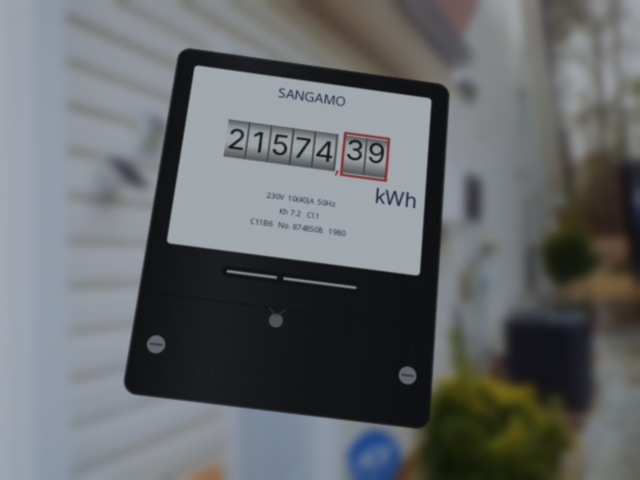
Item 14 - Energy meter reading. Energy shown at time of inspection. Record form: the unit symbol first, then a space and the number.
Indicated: kWh 21574.39
